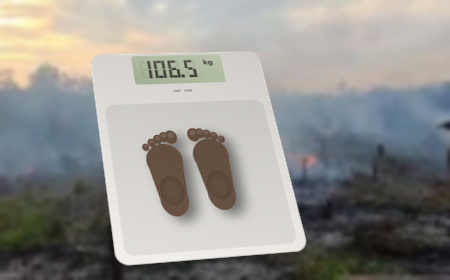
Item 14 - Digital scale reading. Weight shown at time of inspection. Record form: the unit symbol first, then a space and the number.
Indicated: kg 106.5
